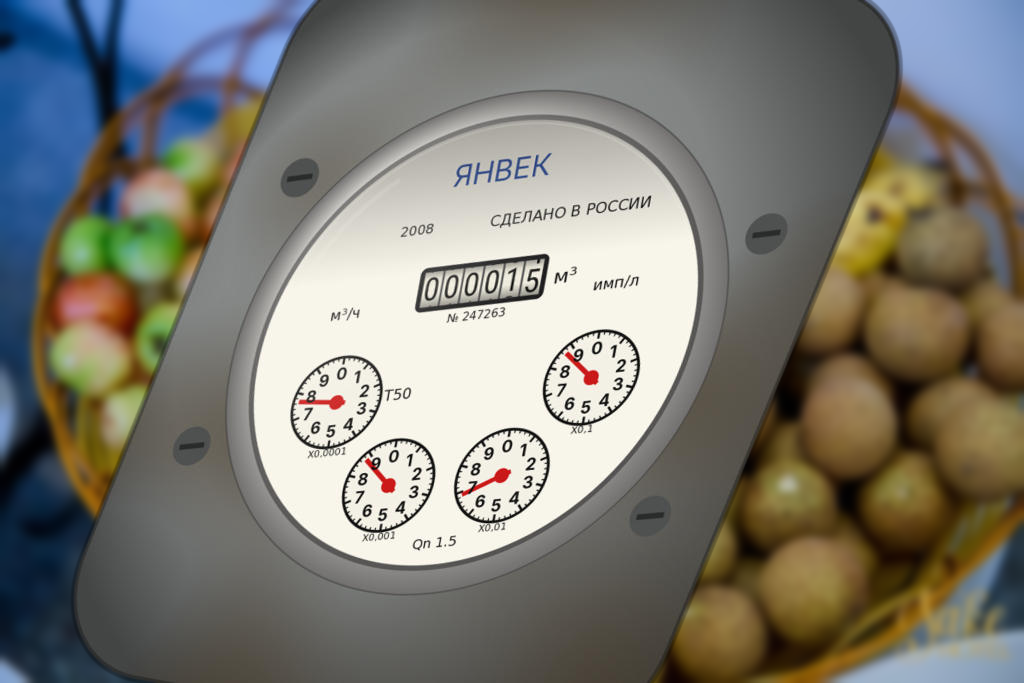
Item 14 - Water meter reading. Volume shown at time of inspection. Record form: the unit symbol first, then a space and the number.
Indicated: m³ 14.8687
